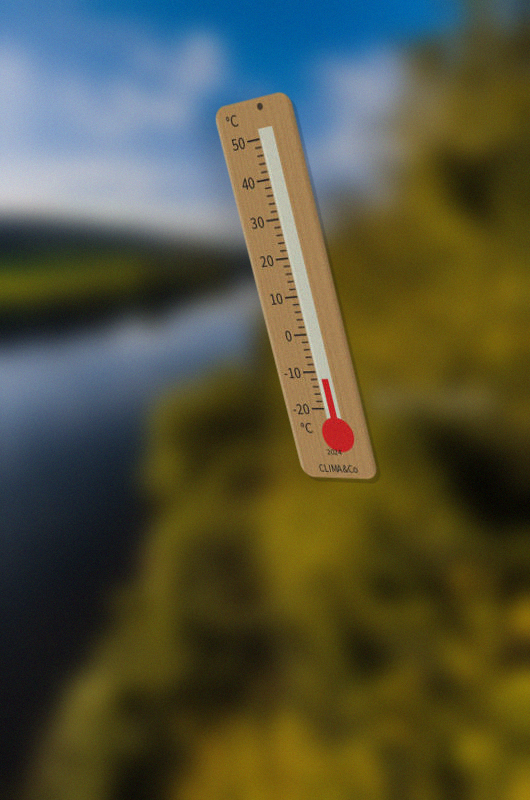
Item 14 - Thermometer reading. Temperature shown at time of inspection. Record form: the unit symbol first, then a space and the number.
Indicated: °C -12
